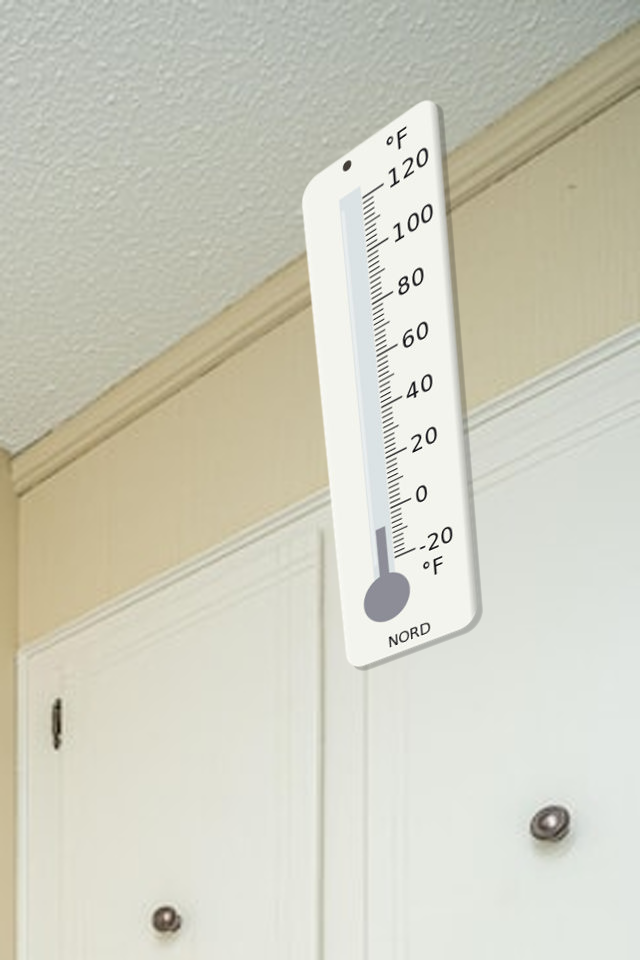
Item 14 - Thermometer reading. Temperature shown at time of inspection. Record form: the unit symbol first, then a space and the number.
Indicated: °F -6
